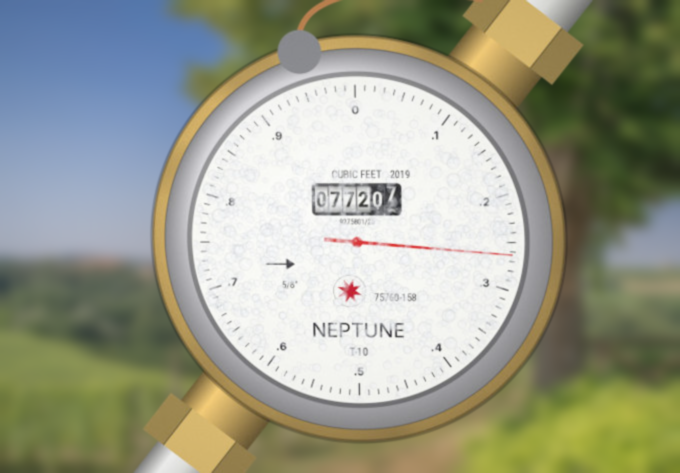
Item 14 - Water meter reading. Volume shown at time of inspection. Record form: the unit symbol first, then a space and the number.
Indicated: ft³ 77207.26
